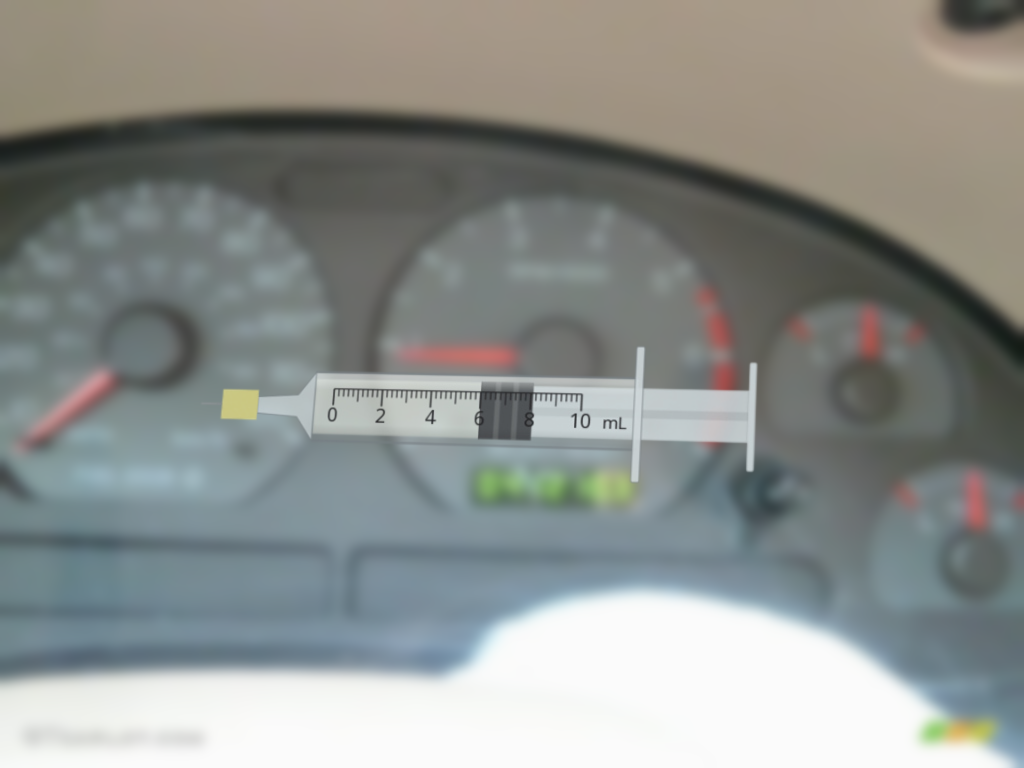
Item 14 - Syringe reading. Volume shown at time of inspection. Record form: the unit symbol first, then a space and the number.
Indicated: mL 6
